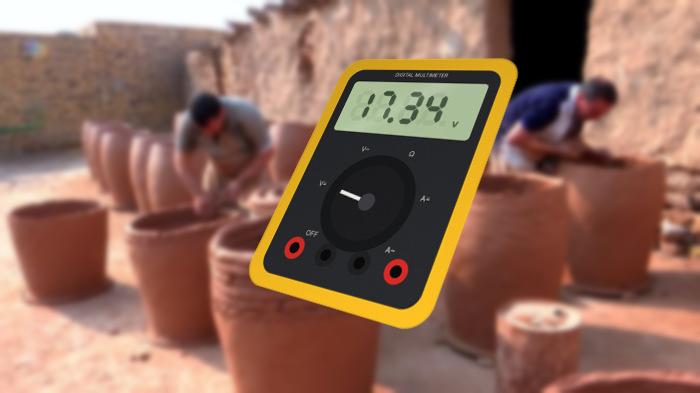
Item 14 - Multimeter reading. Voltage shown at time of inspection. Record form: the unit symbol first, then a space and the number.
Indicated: V 17.34
